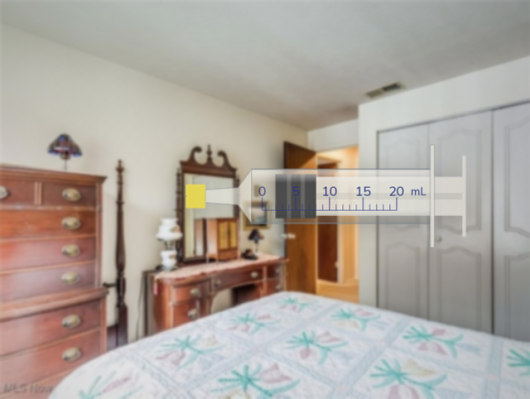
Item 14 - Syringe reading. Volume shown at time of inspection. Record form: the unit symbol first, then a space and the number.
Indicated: mL 2
